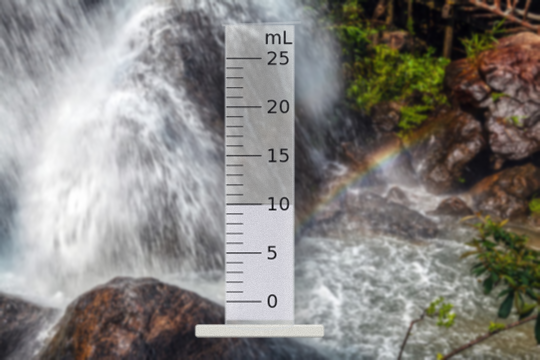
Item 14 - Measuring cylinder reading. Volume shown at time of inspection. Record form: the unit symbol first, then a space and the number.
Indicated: mL 10
